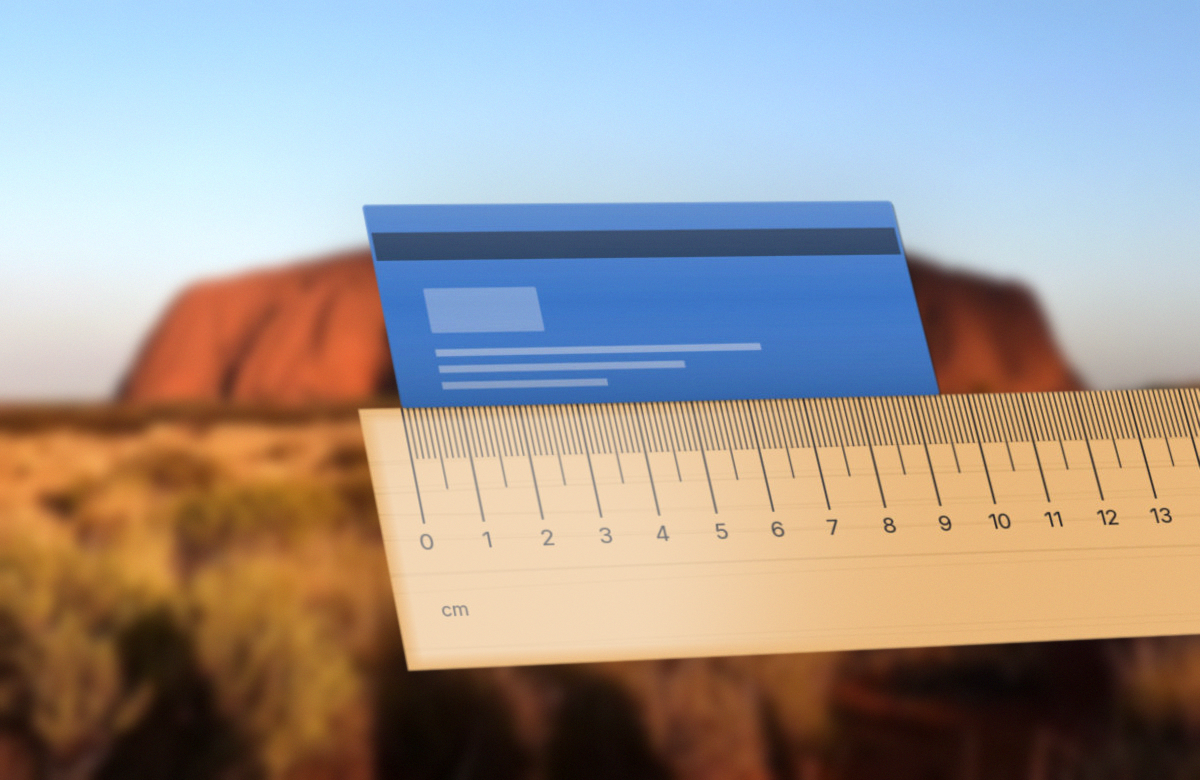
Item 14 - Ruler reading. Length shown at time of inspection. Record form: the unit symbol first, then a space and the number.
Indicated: cm 9.5
